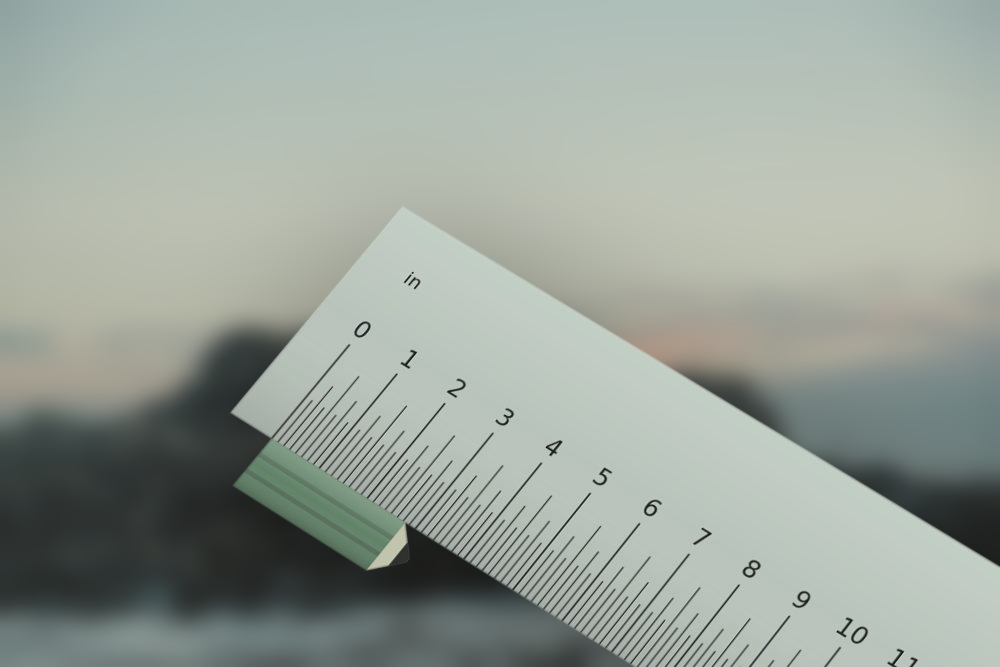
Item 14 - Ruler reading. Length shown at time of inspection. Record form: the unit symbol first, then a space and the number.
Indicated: in 3.25
